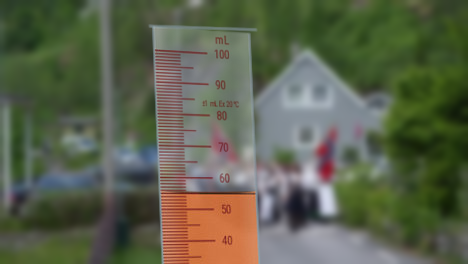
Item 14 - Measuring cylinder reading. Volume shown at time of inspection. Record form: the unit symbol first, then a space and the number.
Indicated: mL 55
